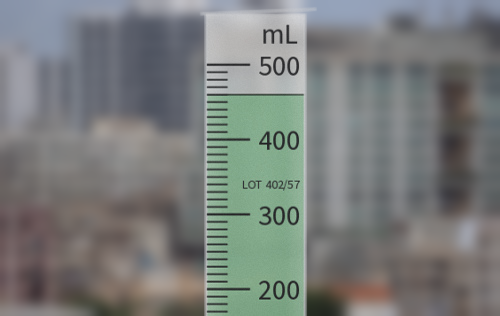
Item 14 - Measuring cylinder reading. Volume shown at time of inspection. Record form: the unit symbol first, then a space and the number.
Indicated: mL 460
